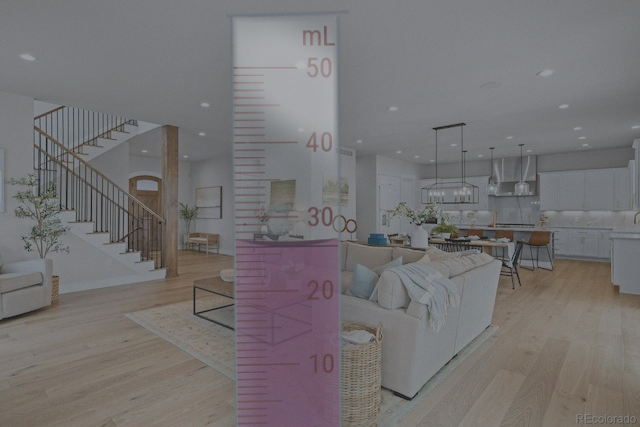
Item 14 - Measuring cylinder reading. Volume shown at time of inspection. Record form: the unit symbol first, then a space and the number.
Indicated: mL 26
